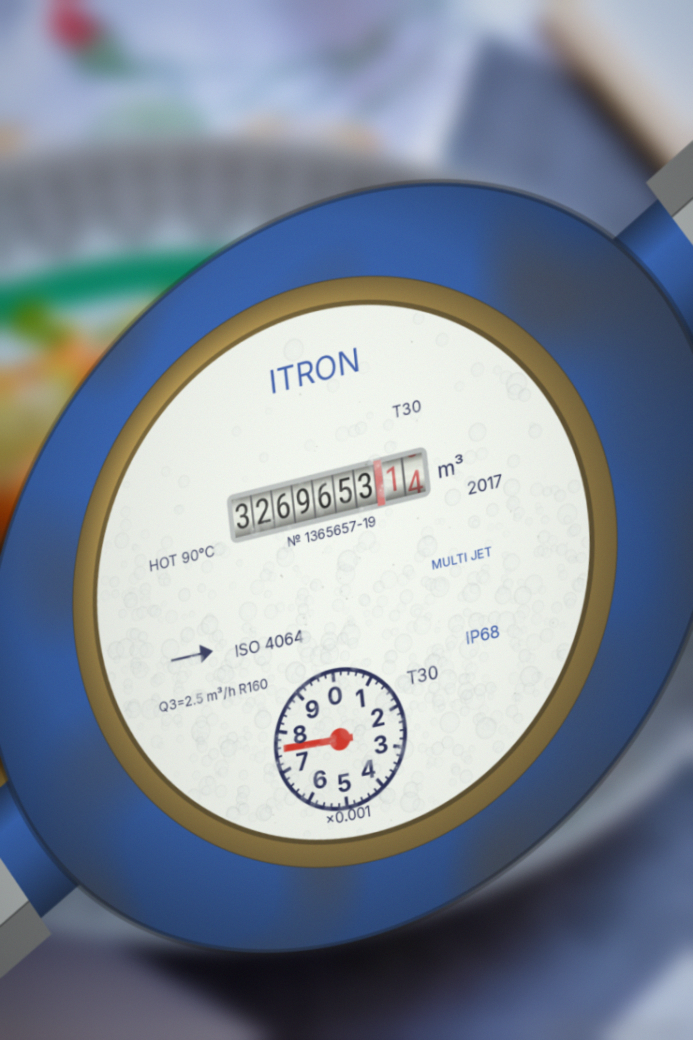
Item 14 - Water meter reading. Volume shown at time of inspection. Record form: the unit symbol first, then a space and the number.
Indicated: m³ 3269653.137
